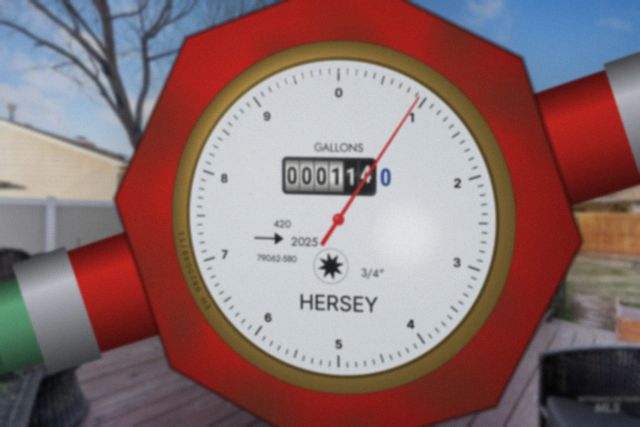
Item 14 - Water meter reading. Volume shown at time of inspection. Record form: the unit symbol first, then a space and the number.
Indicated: gal 1140.9
